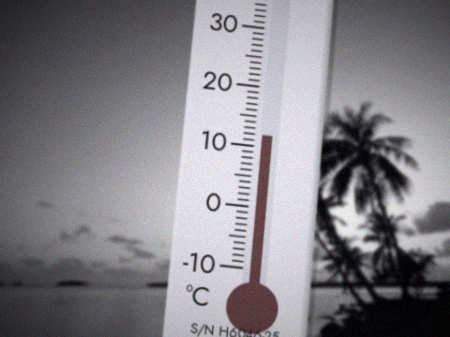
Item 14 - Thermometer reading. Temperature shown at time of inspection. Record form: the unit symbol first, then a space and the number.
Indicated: °C 12
